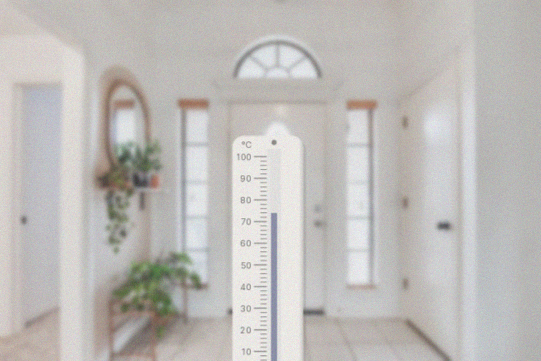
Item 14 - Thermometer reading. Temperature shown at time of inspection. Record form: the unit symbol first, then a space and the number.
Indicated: °C 74
